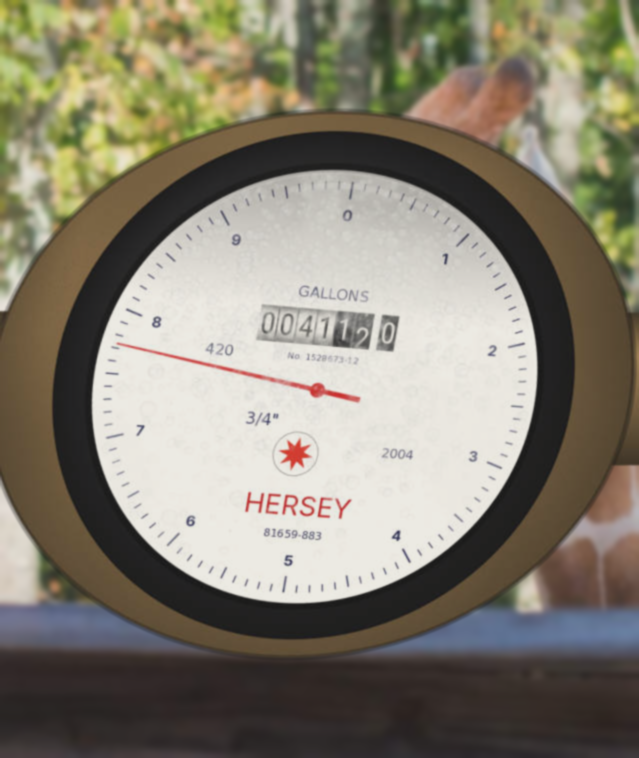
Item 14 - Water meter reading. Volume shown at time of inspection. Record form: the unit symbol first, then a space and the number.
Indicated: gal 41117.7
